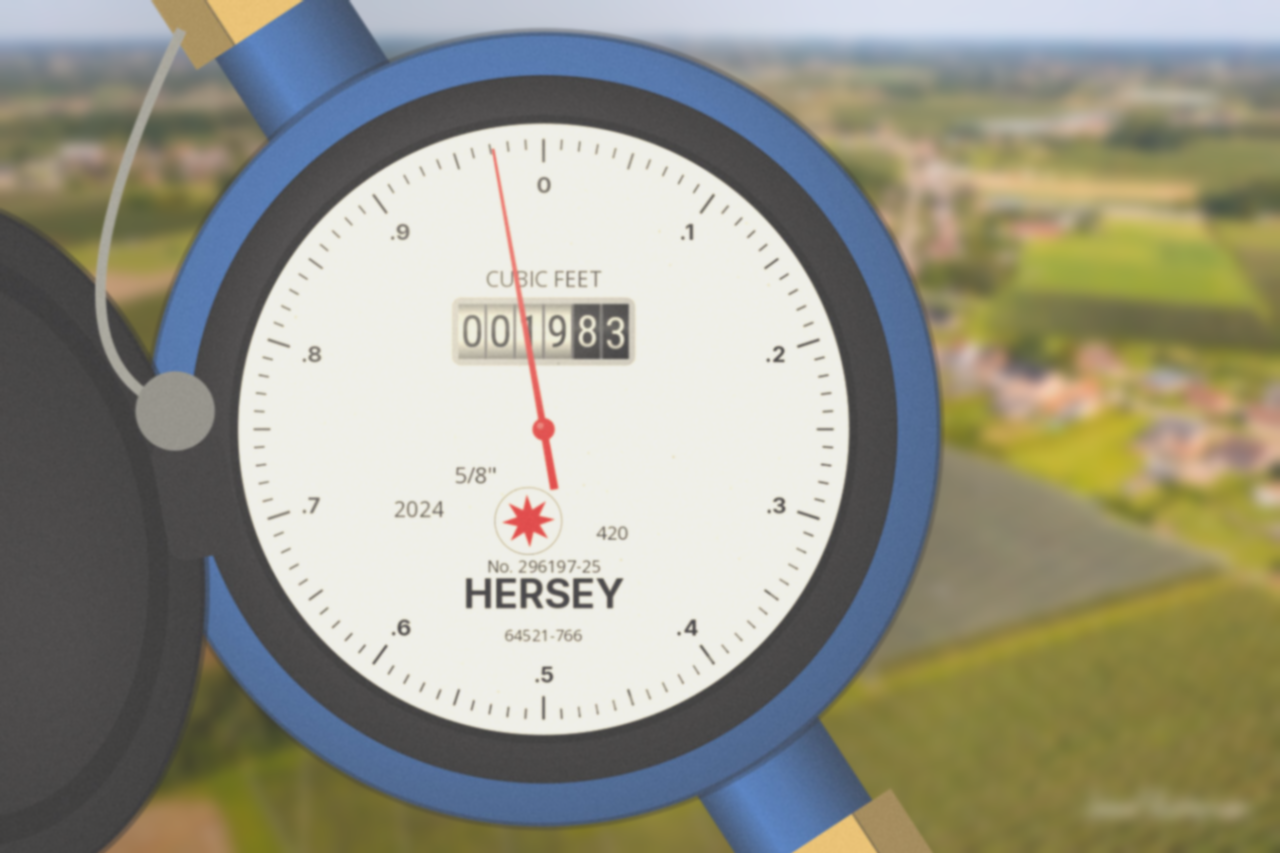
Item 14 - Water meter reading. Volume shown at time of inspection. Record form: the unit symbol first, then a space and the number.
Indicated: ft³ 1982.97
